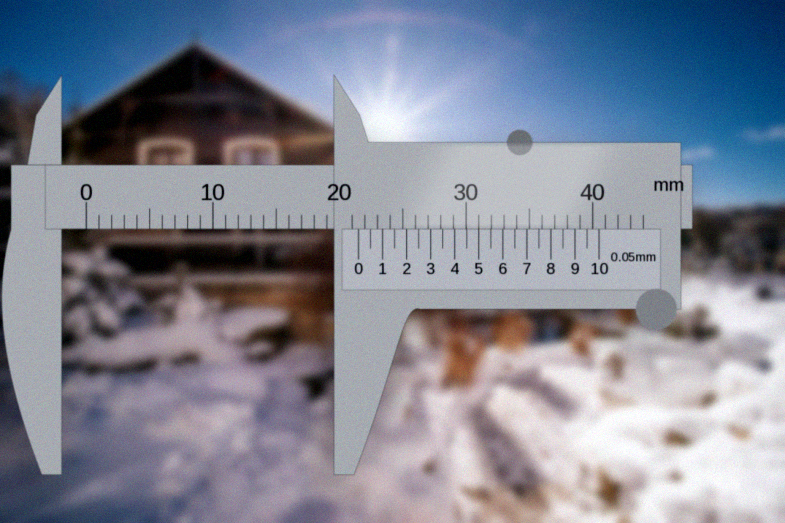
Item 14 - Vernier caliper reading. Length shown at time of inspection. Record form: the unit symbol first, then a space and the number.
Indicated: mm 21.5
